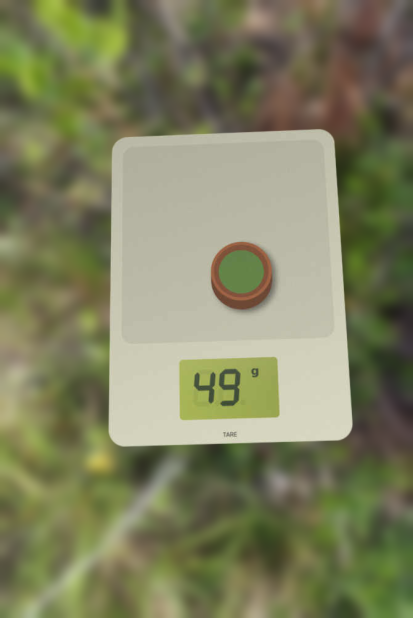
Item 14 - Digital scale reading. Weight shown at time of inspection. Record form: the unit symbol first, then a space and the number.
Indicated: g 49
